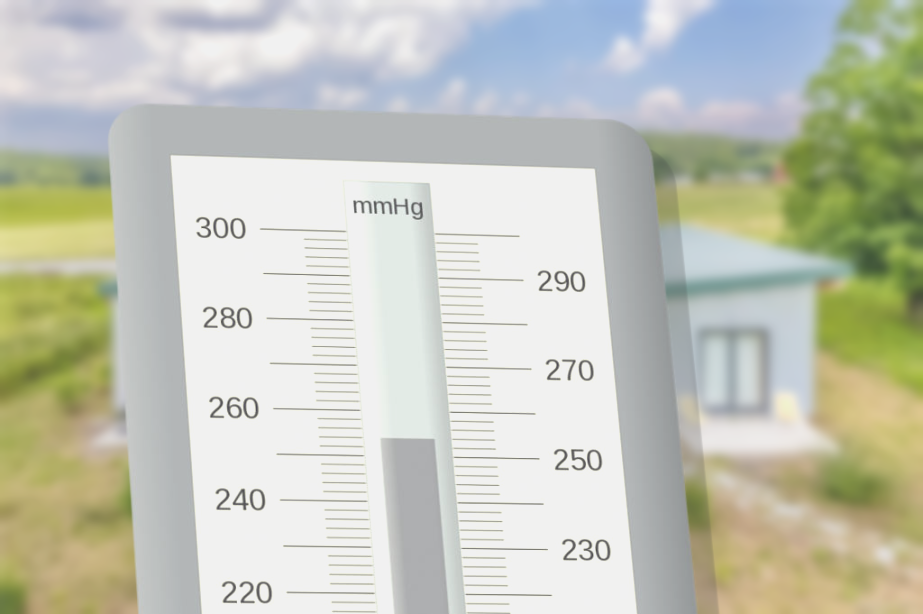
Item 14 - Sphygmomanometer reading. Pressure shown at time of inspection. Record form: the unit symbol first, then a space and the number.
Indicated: mmHg 254
